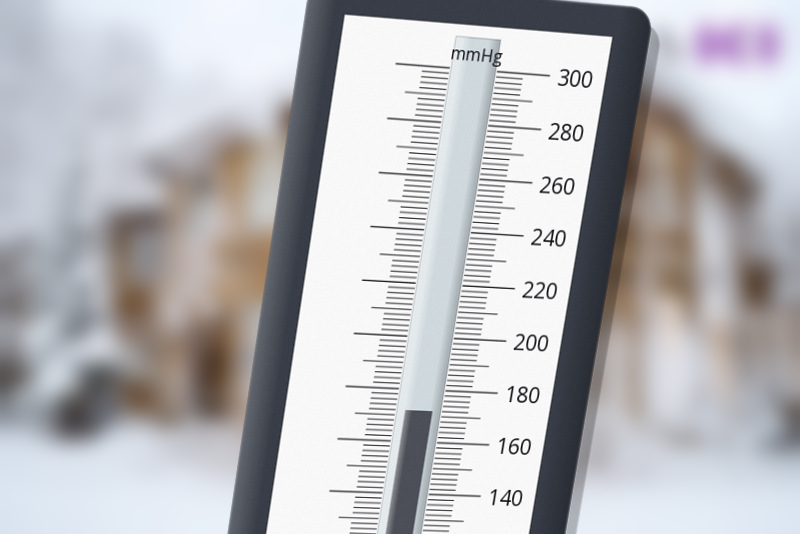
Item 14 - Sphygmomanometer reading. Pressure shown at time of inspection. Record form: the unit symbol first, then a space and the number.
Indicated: mmHg 172
